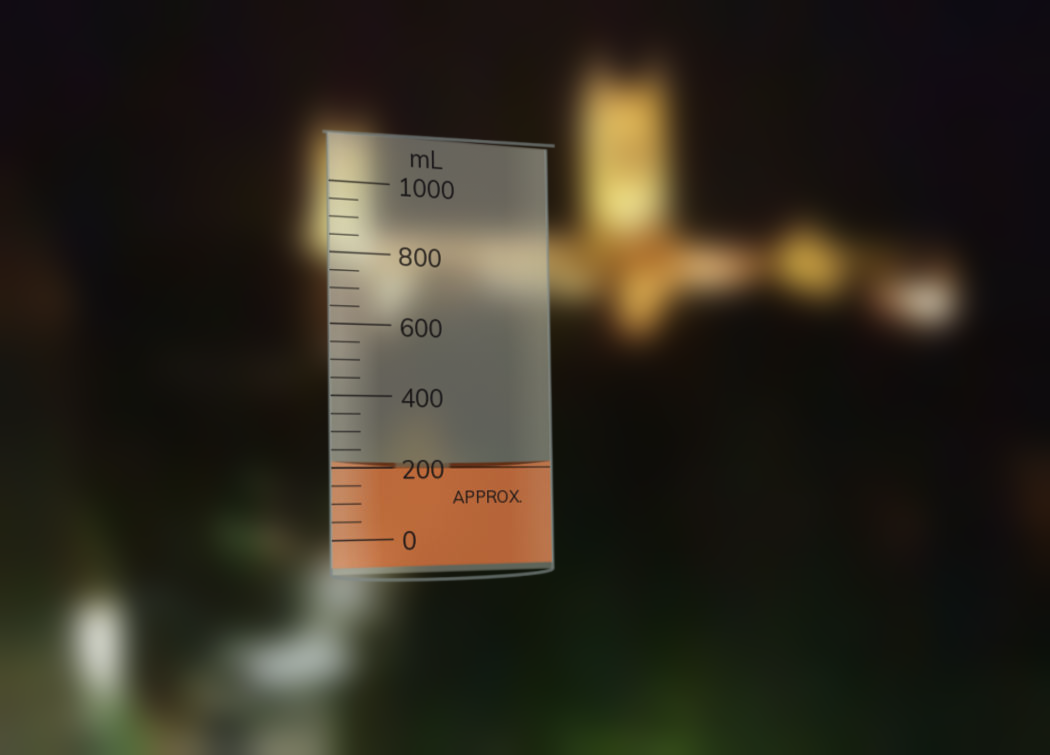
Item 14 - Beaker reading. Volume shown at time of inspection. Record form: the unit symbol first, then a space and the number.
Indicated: mL 200
